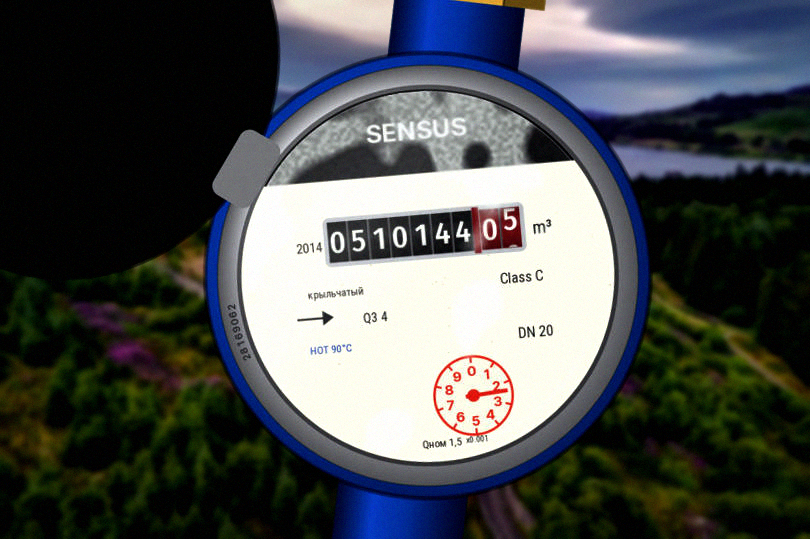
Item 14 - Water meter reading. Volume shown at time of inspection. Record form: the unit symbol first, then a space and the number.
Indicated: m³ 510144.052
